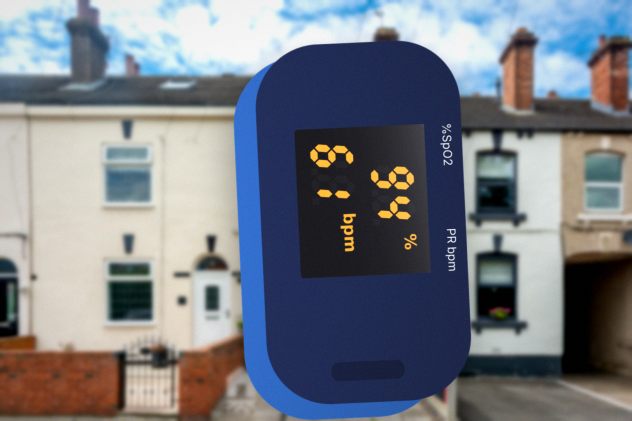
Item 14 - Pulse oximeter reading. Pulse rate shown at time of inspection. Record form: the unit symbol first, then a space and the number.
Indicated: bpm 61
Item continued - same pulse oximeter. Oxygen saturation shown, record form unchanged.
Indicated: % 94
